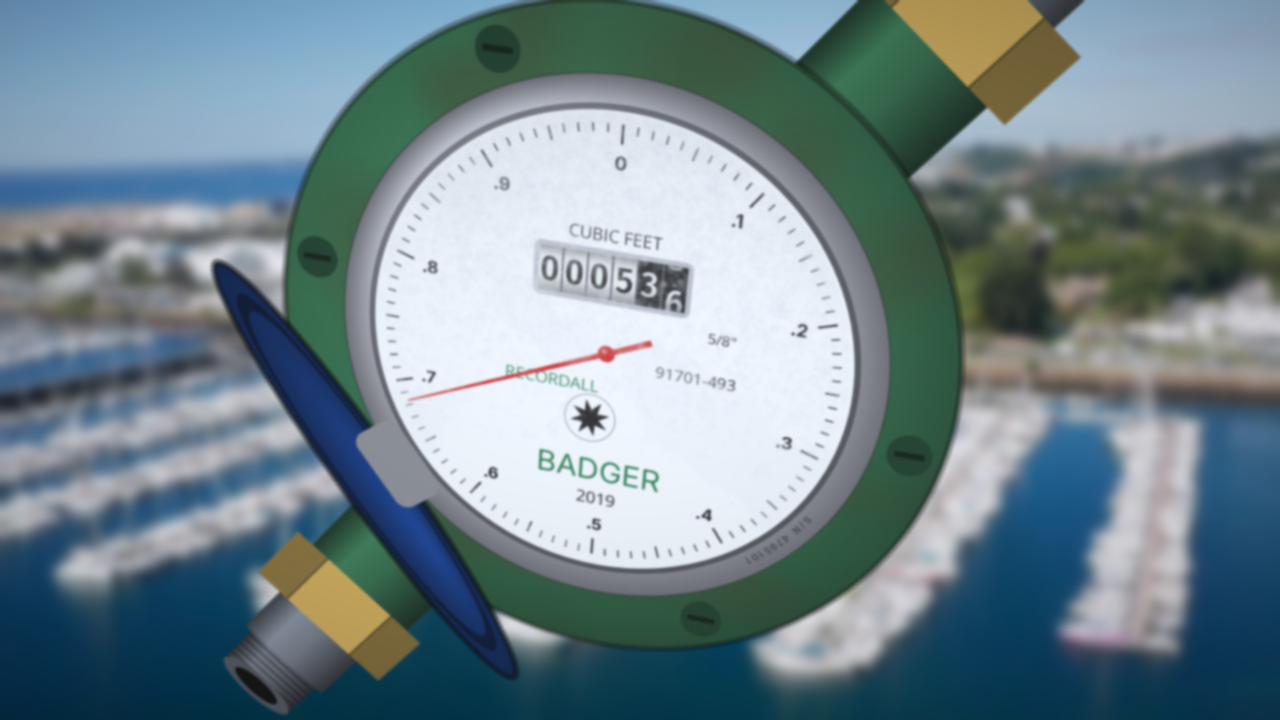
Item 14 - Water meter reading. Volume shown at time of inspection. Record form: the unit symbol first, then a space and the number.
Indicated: ft³ 535.68
